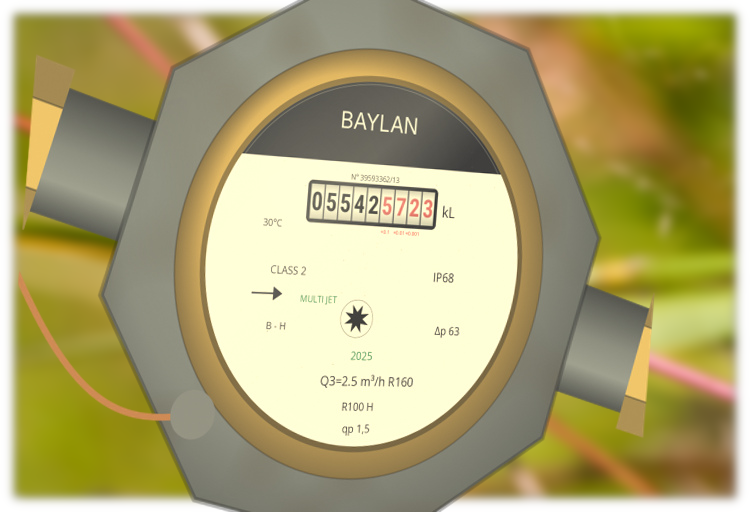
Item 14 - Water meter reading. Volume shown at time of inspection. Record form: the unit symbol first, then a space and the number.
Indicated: kL 5542.5723
